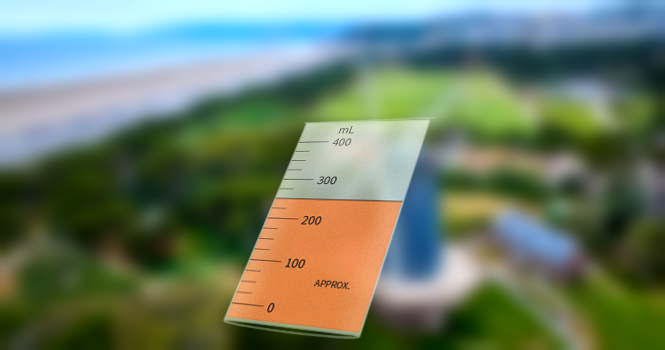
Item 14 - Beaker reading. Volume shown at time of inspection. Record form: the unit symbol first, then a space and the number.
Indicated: mL 250
